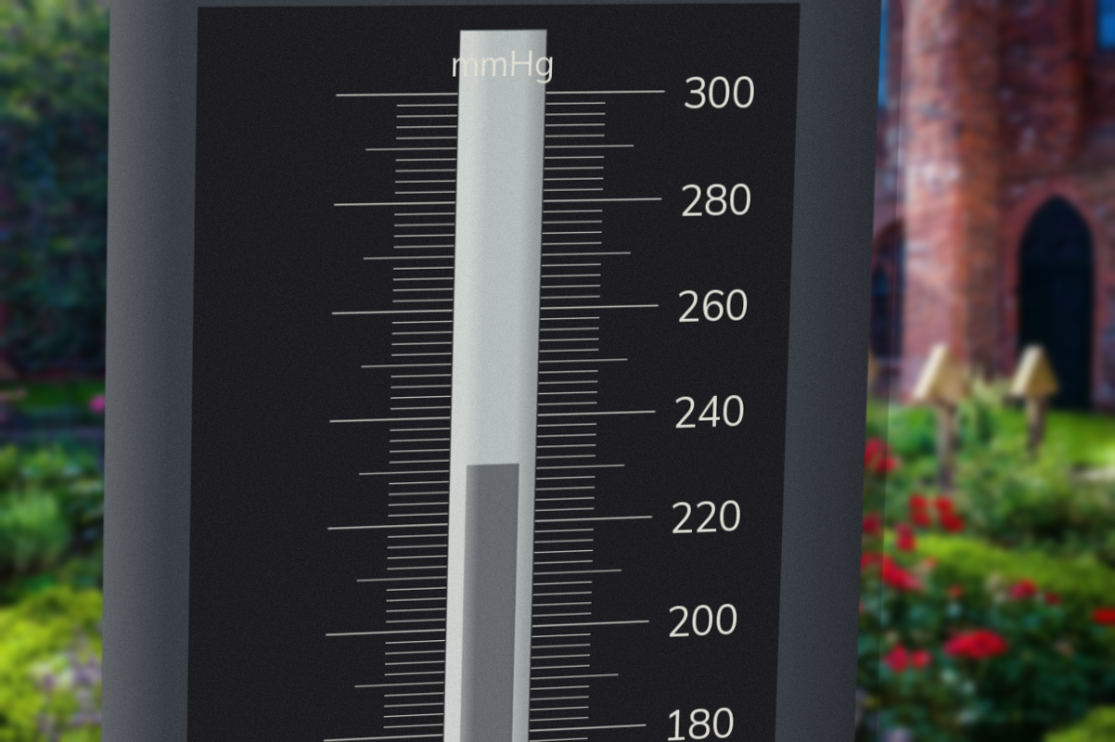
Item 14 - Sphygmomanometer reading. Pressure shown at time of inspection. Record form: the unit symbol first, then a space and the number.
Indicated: mmHg 231
